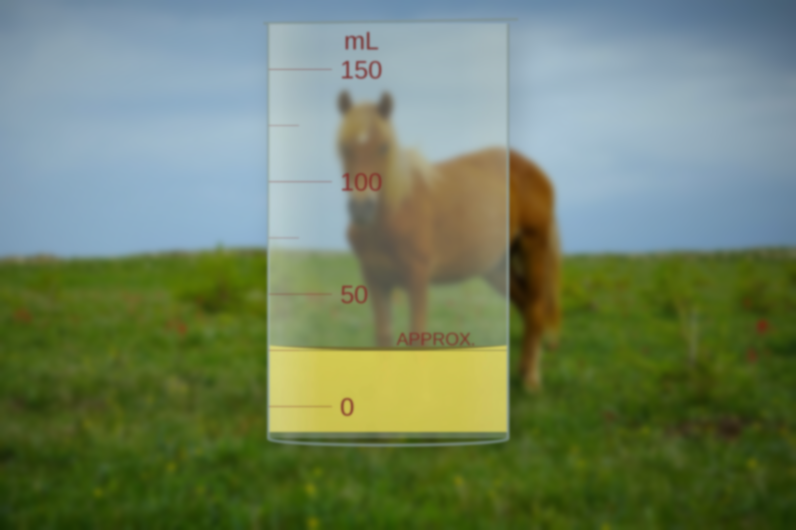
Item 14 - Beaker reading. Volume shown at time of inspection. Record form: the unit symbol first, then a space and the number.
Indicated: mL 25
